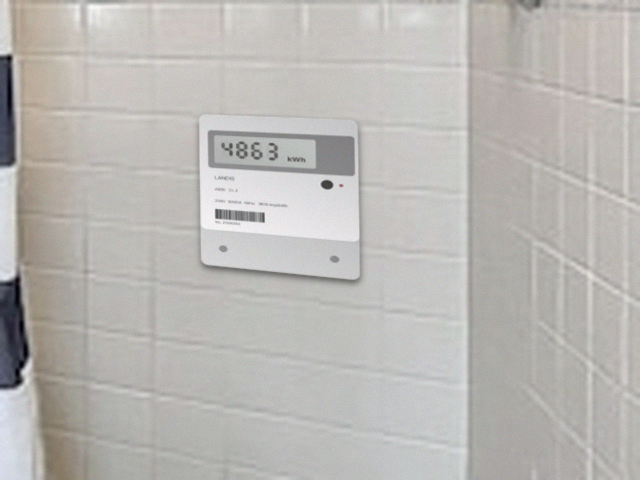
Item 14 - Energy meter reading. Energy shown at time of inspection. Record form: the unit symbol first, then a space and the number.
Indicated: kWh 4863
